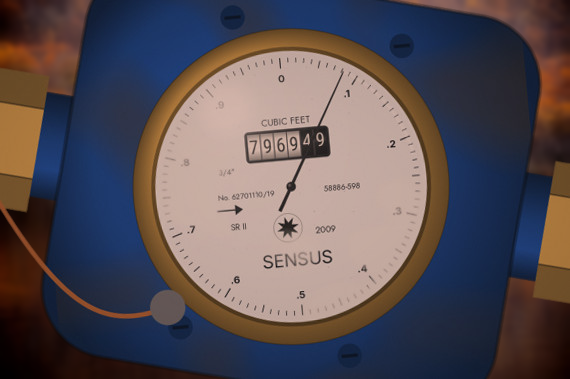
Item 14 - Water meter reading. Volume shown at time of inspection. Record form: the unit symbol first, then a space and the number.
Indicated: ft³ 796949.08
